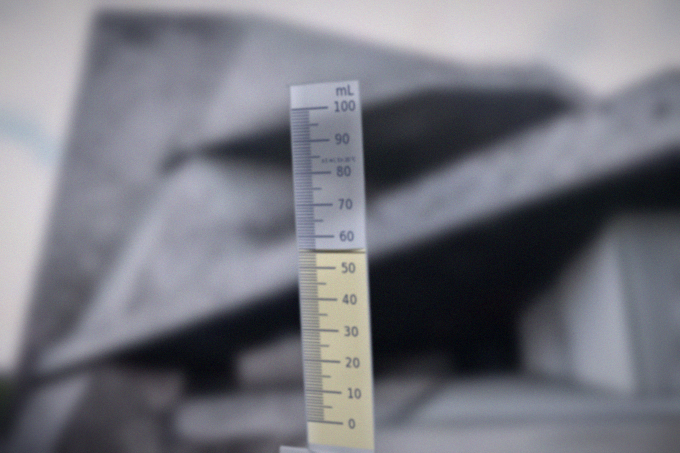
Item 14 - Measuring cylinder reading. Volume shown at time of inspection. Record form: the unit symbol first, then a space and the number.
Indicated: mL 55
